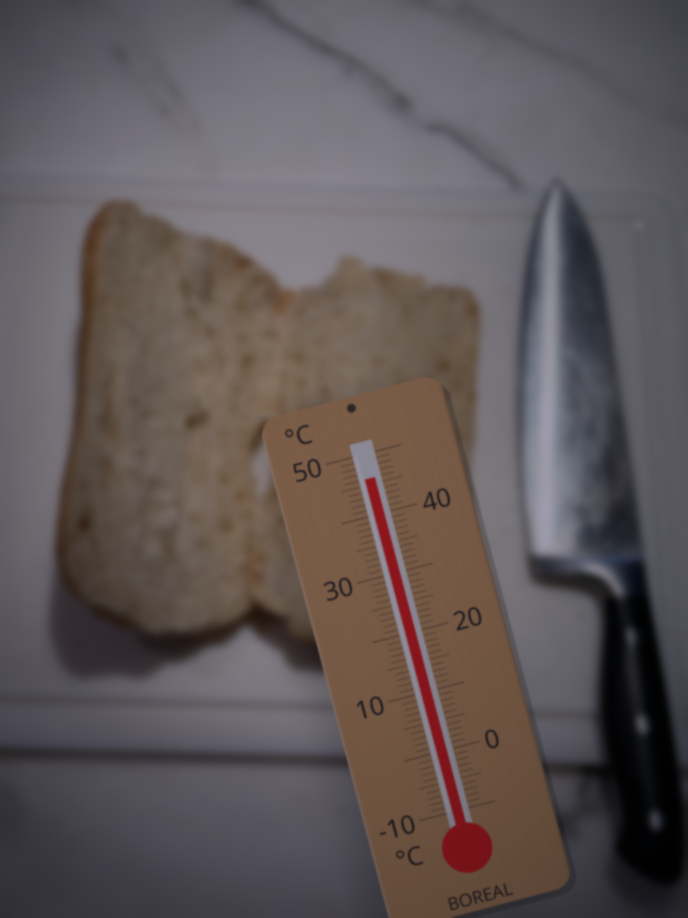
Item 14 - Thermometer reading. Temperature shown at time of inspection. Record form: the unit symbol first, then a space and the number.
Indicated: °C 46
